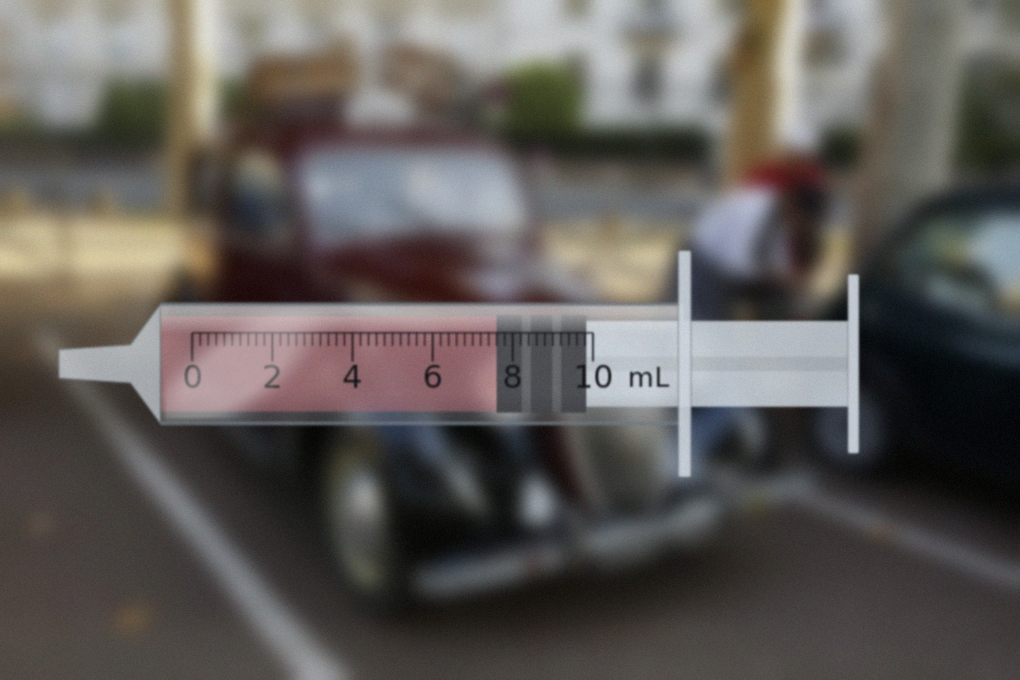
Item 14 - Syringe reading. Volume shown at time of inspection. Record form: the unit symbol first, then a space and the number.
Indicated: mL 7.6
